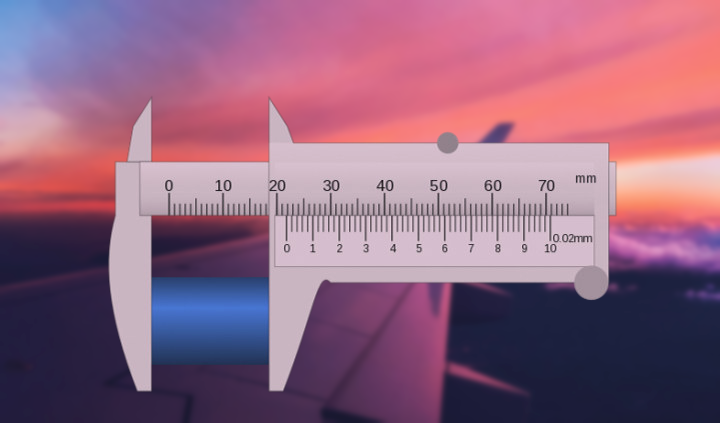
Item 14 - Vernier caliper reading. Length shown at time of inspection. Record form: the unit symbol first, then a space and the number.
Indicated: mm 21.8
